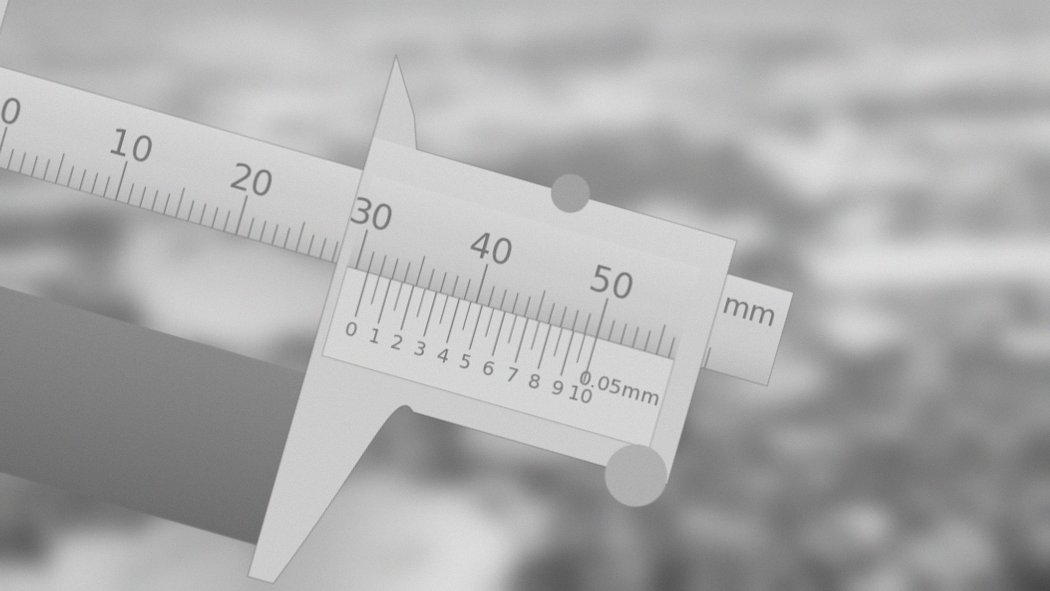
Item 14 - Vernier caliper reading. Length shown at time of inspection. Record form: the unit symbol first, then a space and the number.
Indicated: mm 31.0
